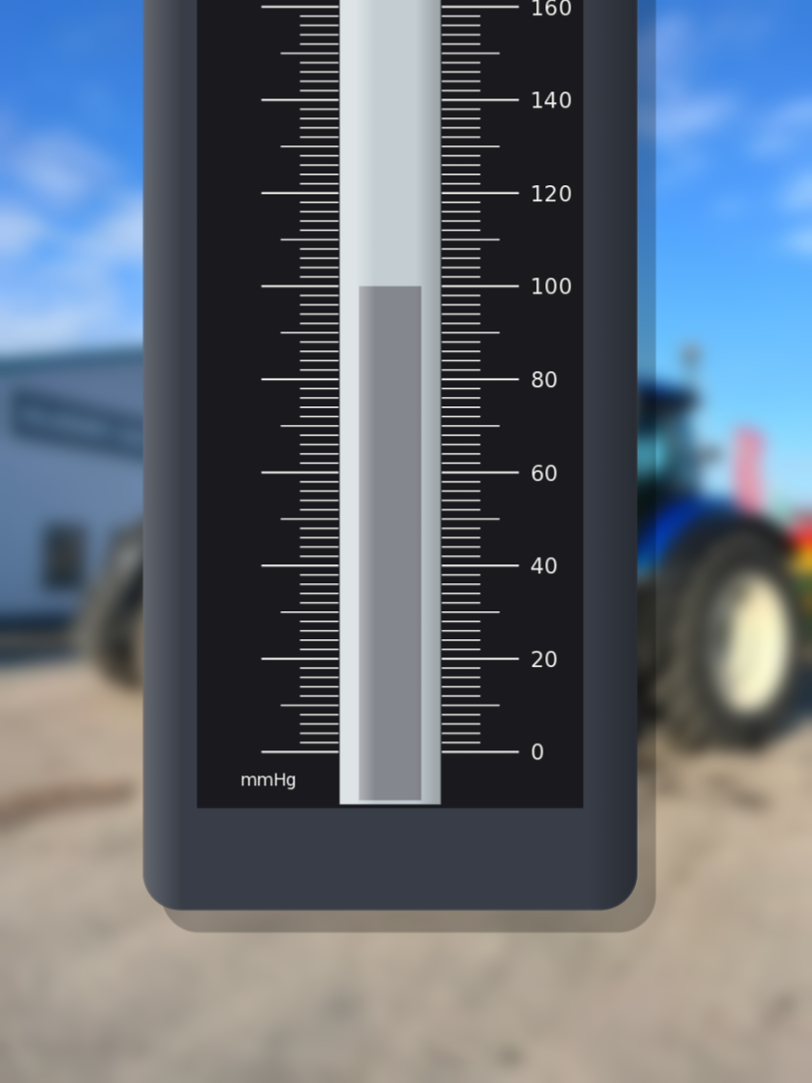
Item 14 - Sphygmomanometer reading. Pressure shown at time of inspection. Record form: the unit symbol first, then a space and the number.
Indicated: mmHg 100
